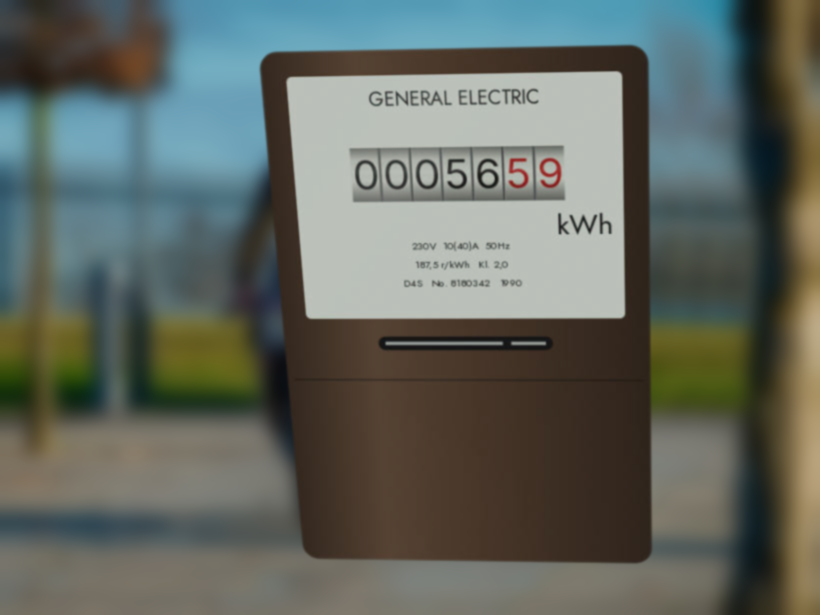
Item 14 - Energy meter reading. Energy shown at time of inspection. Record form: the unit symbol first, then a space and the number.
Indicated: kWh 56.59
